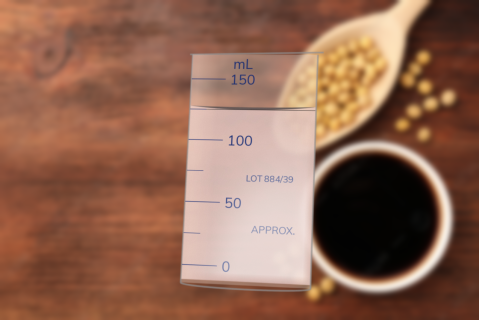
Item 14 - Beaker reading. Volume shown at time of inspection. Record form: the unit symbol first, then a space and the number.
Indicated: mL 125
